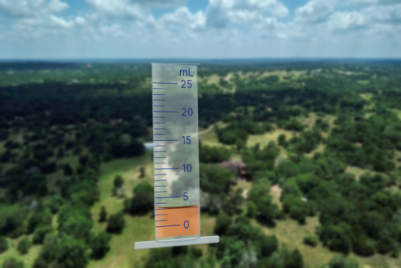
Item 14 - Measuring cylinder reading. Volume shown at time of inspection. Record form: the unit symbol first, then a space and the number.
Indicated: mL 3
